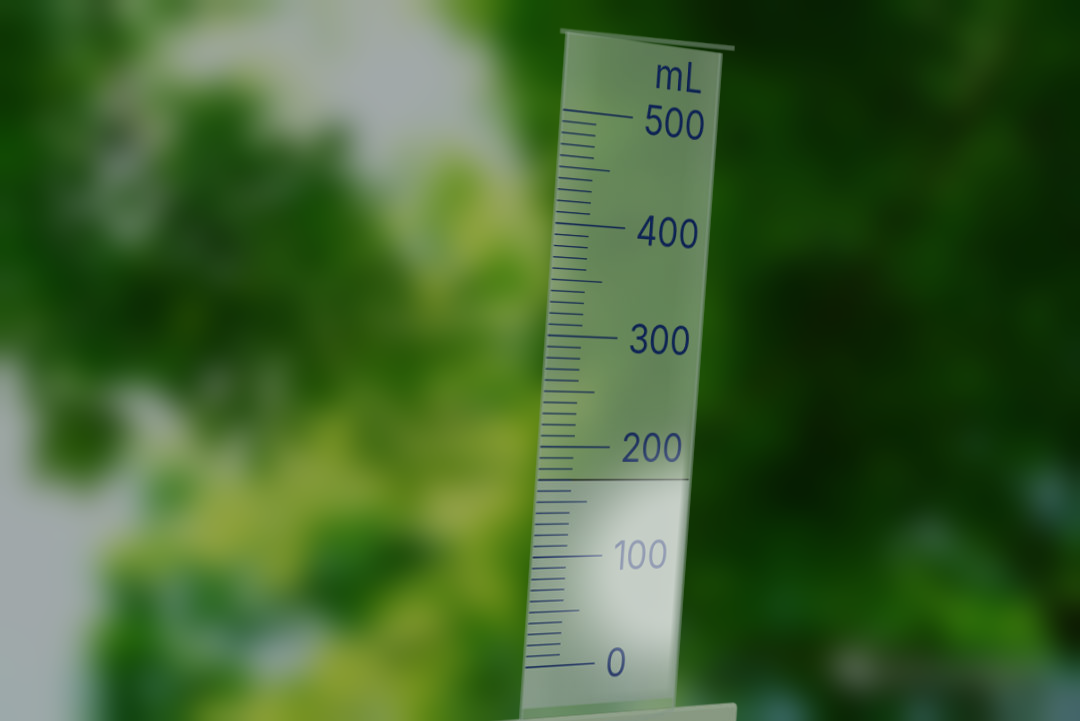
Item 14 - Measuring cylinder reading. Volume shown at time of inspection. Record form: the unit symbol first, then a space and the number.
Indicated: mL 170
